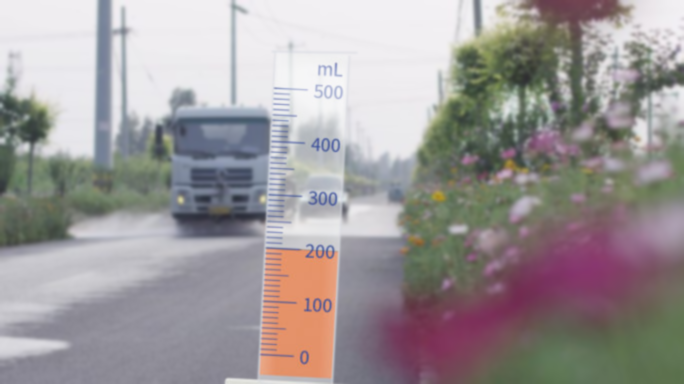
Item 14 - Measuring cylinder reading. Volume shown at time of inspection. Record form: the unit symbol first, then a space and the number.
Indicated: mL 200
